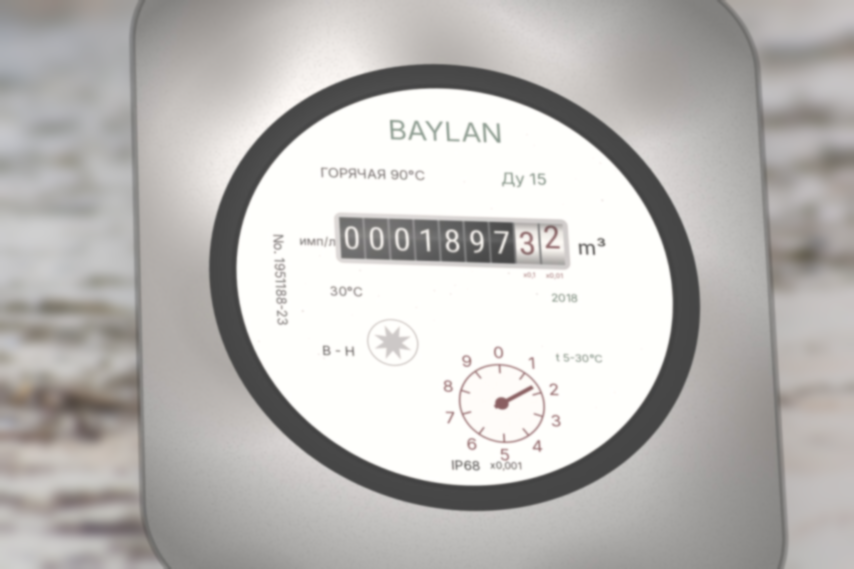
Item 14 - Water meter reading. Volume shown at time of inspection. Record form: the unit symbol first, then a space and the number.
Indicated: m³ 1897.321
